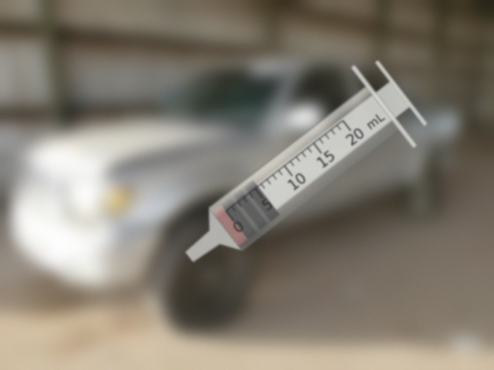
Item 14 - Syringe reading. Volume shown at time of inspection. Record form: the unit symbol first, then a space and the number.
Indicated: mL 0
